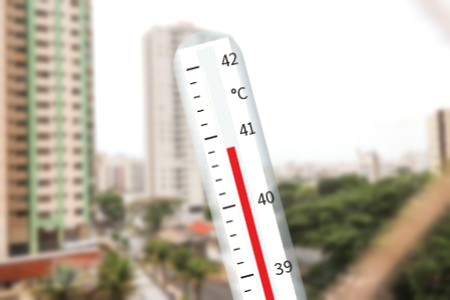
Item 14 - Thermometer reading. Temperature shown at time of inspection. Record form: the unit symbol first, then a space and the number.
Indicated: °C 40.8
